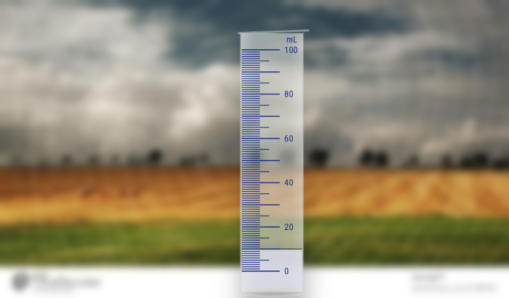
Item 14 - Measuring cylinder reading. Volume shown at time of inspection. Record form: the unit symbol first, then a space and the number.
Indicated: mL 10
